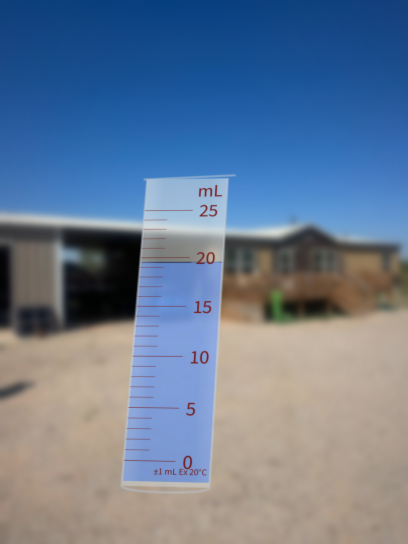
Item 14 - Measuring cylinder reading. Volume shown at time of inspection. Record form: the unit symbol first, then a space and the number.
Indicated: mL 19.5
